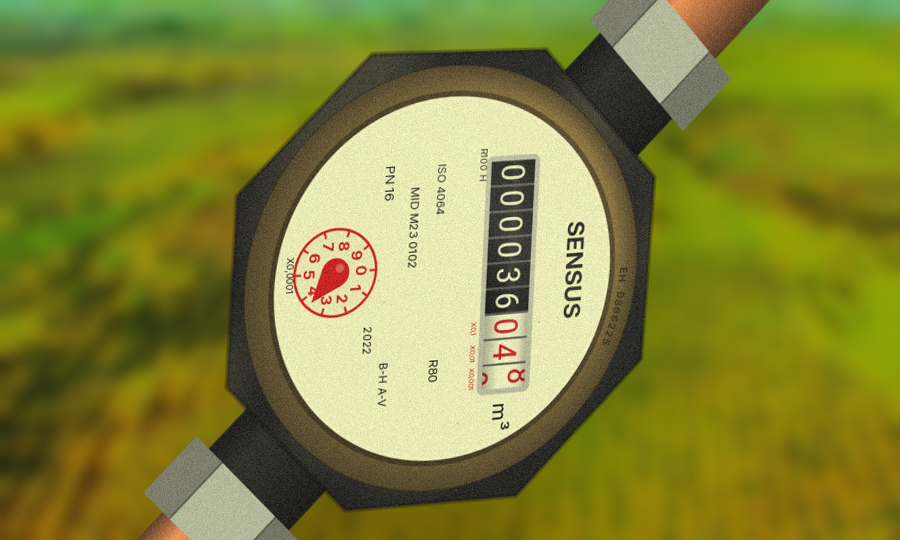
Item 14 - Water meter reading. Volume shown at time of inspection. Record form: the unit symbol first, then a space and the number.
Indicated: m³ 36.0483
